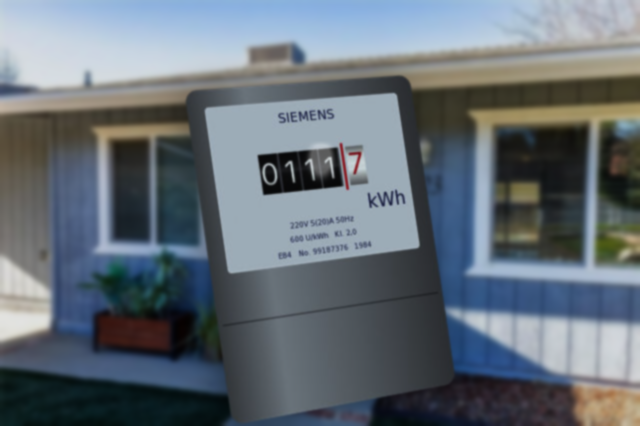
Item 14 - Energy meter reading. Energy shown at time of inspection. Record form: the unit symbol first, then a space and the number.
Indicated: kWh 111.7
